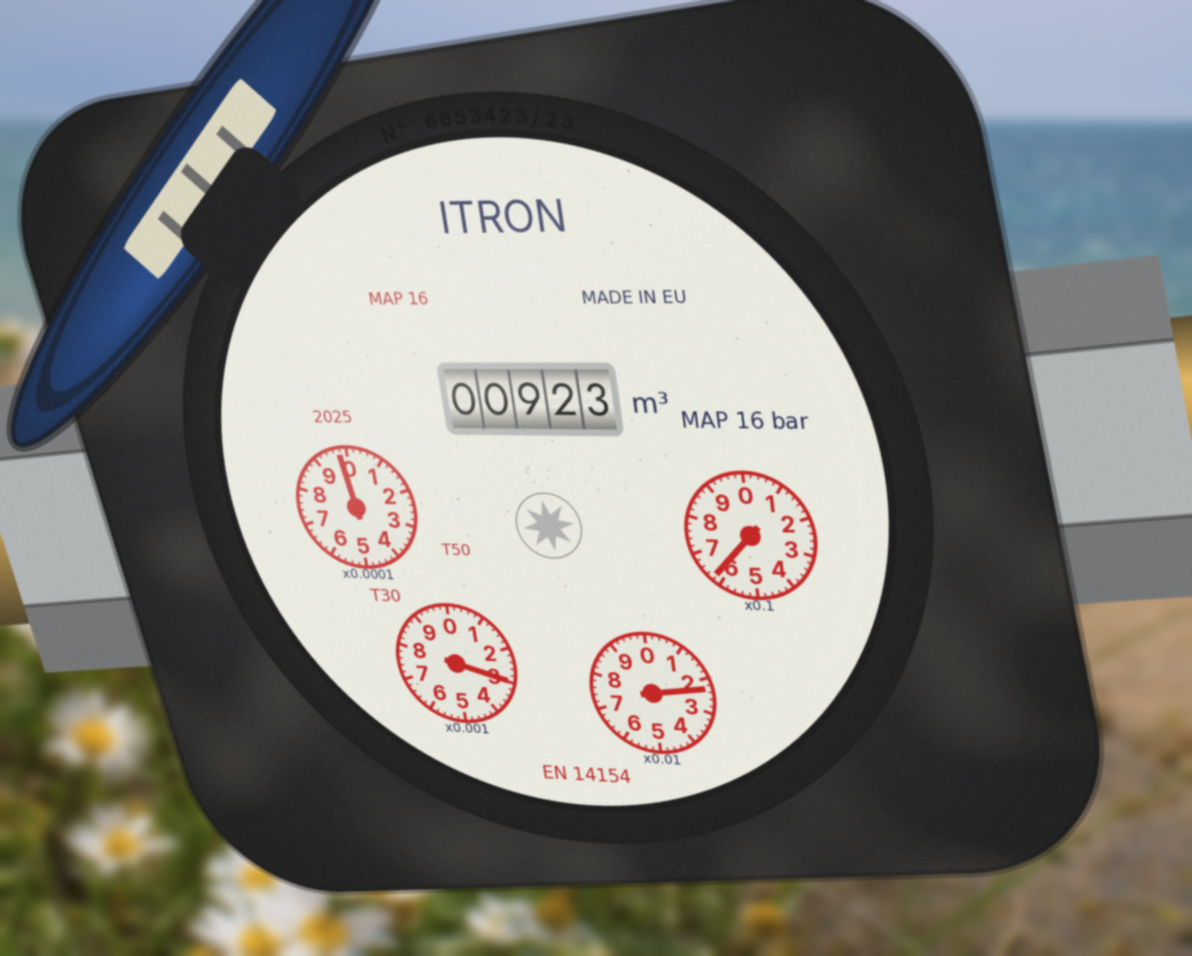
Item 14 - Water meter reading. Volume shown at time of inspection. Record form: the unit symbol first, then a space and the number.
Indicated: m³ 923.6229
